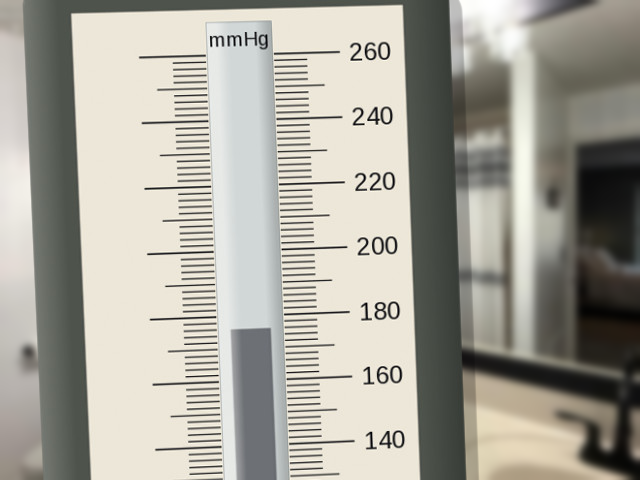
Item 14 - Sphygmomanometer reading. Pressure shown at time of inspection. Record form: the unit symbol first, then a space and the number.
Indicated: mmHg 176
